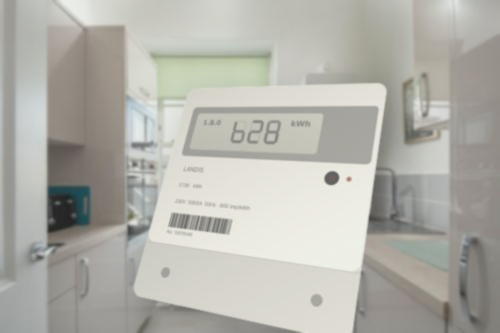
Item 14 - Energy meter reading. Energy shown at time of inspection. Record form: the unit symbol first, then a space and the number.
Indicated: kWh 628
